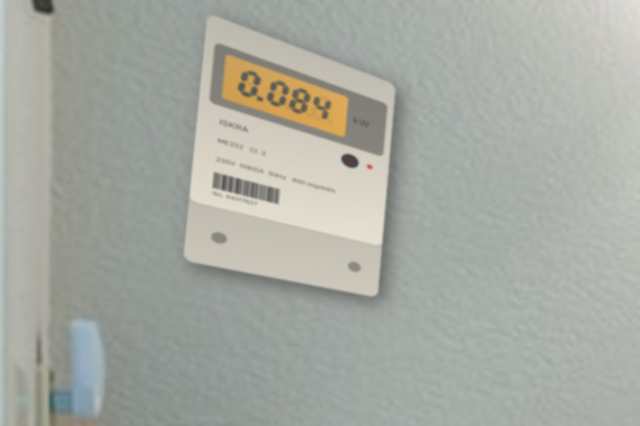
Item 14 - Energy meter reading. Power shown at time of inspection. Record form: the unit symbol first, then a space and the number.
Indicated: kW 0.084
